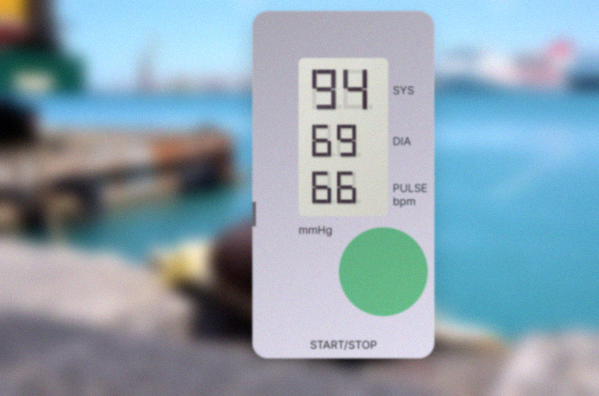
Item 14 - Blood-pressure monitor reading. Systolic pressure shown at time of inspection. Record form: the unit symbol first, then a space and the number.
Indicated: mmHg 94
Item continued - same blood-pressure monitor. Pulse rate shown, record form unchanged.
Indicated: bpm 66
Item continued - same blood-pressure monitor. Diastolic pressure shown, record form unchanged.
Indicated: mmHg 69
